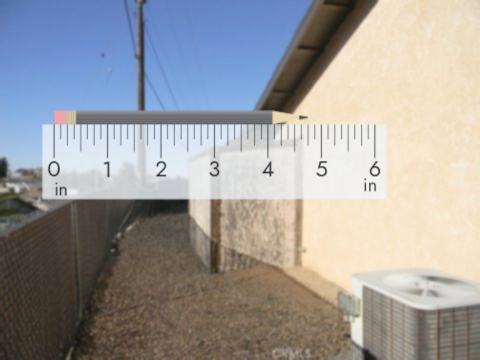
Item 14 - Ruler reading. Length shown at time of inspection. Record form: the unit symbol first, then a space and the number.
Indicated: in 4.75
